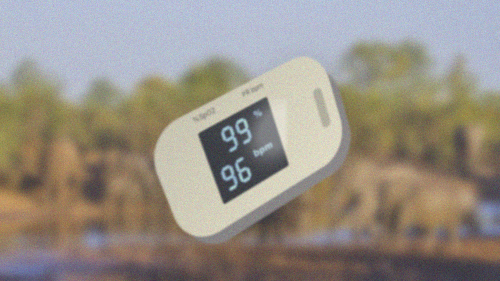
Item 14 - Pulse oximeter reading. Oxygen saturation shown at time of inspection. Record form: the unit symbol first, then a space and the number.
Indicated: % 99
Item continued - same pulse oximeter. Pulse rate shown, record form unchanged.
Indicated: bpm 96
